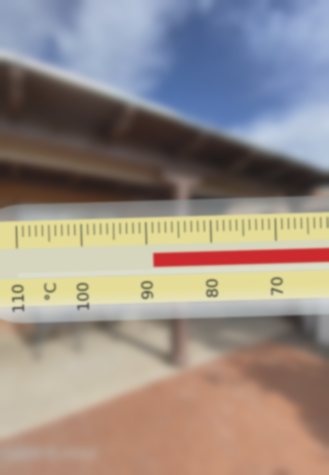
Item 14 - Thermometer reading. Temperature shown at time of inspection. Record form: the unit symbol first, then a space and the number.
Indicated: °C 89
